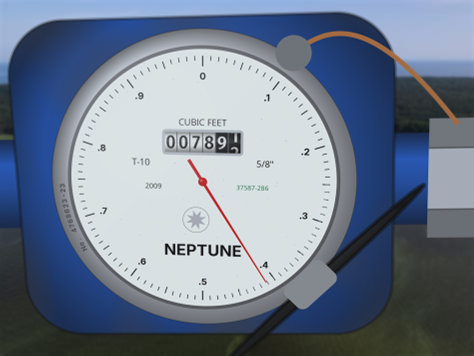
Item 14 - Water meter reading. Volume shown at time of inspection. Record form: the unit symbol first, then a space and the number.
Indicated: ft³ 7891.41
